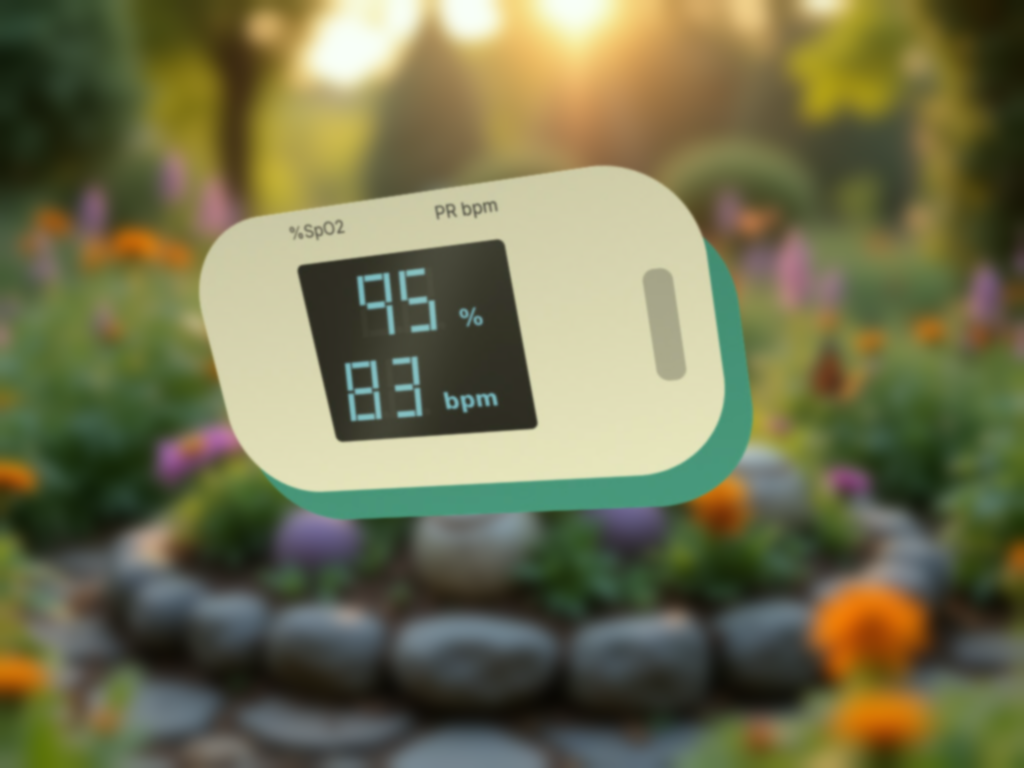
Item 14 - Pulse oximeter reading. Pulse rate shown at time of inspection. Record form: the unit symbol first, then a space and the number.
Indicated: bpm 83
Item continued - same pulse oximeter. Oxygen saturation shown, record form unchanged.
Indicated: % 95
